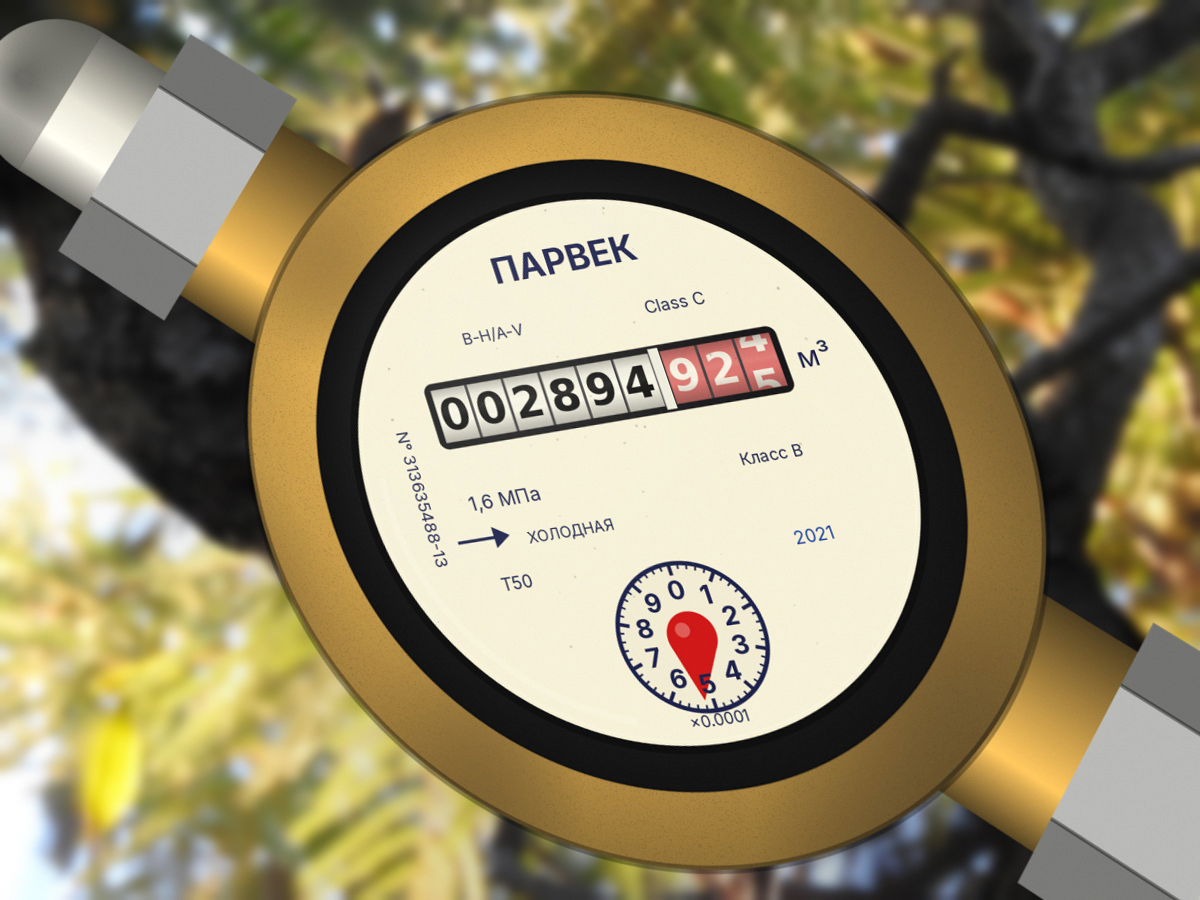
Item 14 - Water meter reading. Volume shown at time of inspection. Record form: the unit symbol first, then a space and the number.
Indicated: m³ 2894.9245
